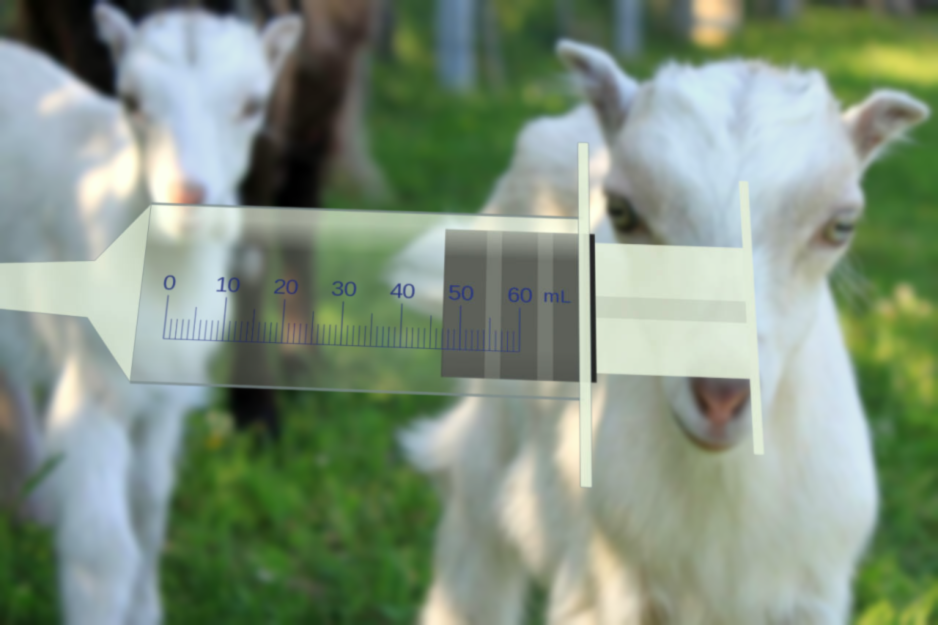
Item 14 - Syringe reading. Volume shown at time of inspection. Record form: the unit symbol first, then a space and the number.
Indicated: mL 47
